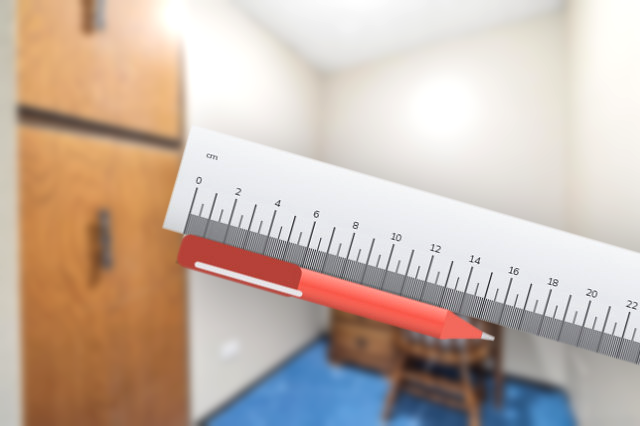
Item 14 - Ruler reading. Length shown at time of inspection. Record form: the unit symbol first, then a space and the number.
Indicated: cm 16
